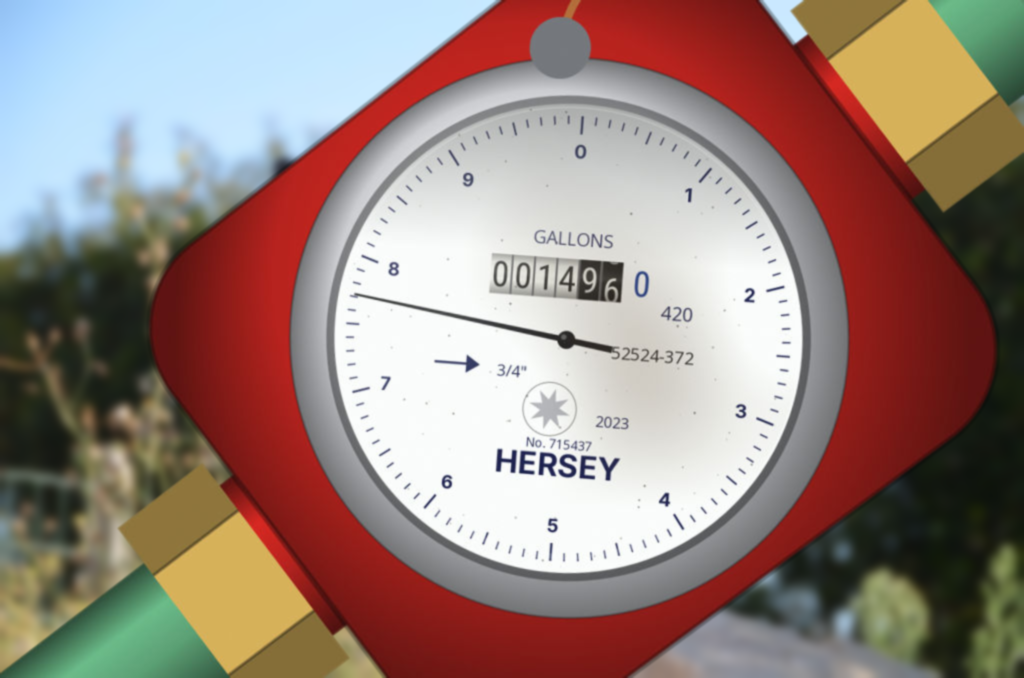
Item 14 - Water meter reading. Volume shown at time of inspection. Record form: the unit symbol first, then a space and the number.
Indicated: gal 14957.7
